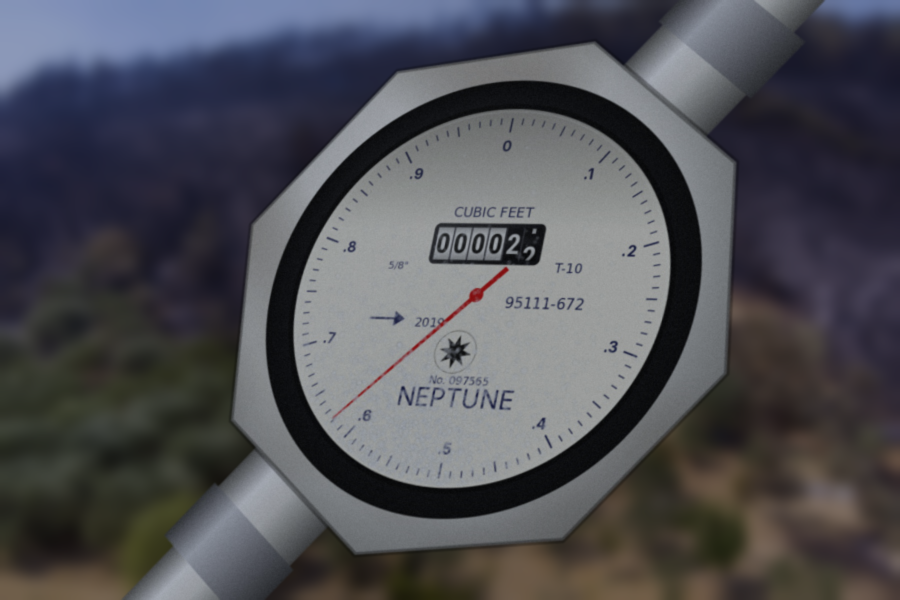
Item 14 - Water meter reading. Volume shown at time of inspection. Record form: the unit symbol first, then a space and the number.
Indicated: ft³ 21.62
